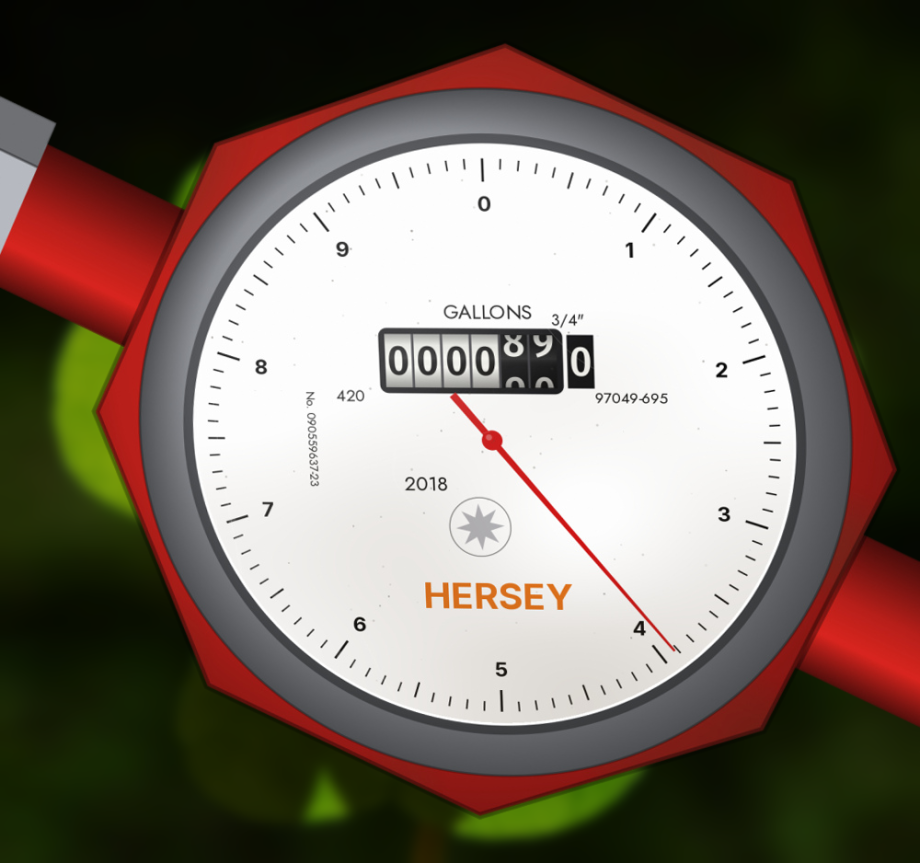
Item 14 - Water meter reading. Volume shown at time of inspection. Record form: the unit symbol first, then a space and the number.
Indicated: gal 893.9
